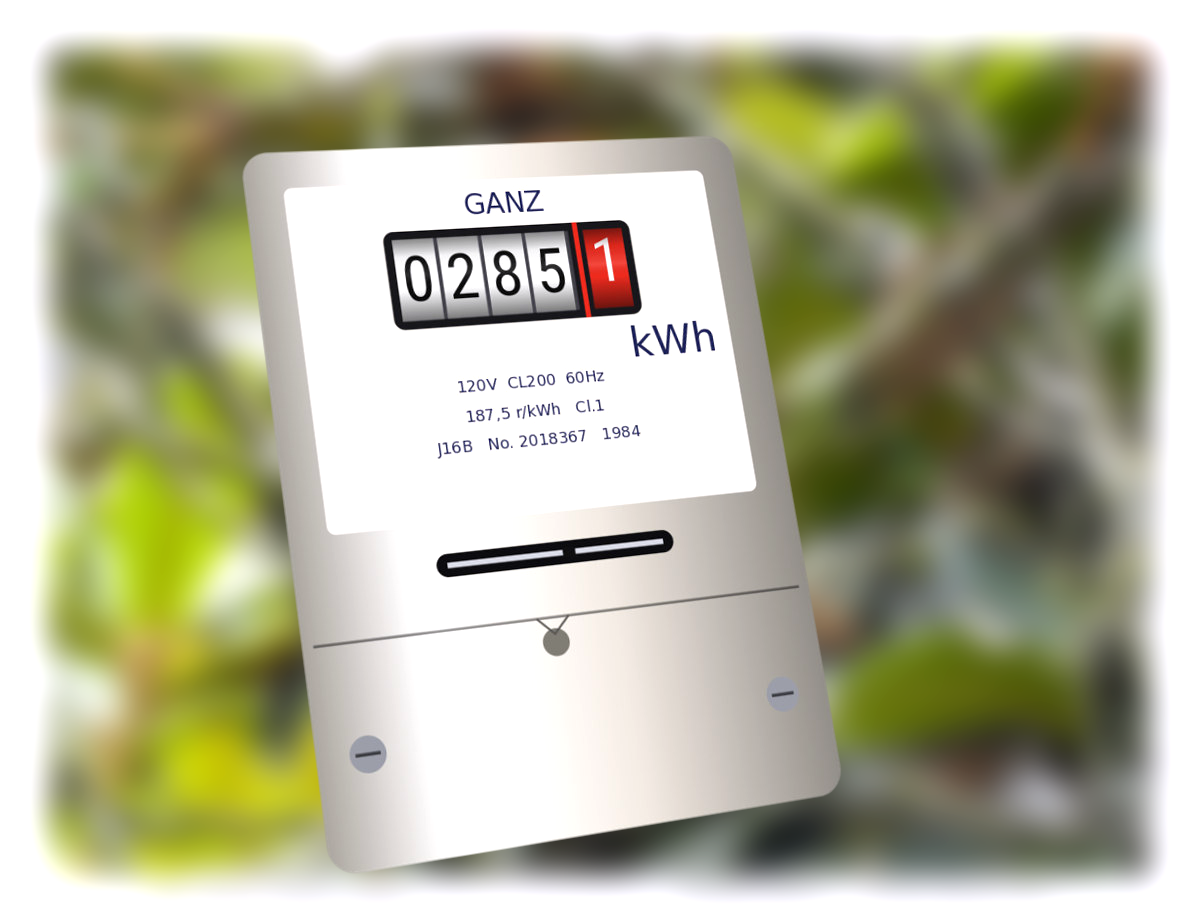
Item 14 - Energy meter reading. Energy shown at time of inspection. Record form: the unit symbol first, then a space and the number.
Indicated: kWh 285.1
